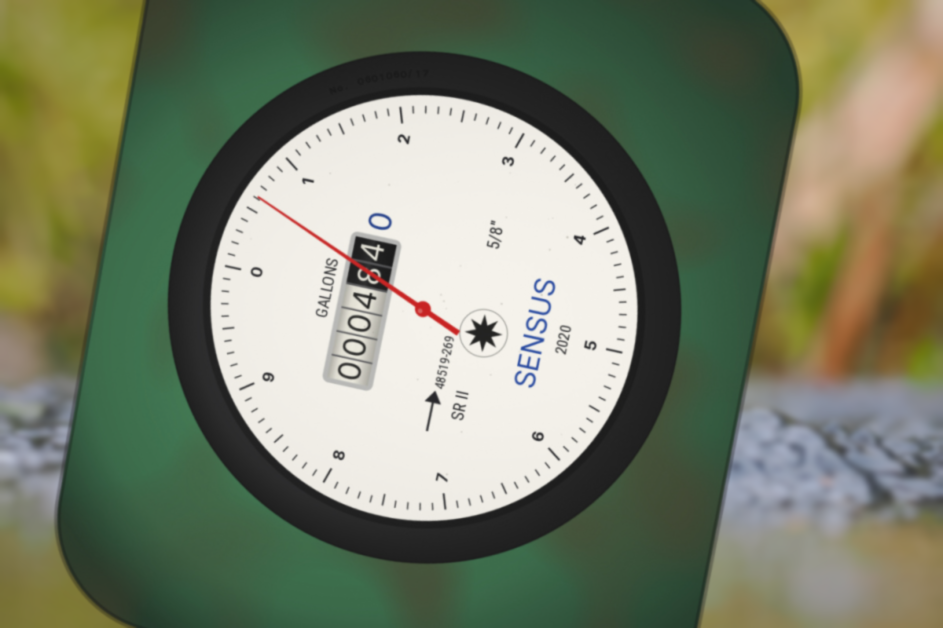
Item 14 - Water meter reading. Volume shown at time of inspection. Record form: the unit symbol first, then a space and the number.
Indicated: gal 4840.6
